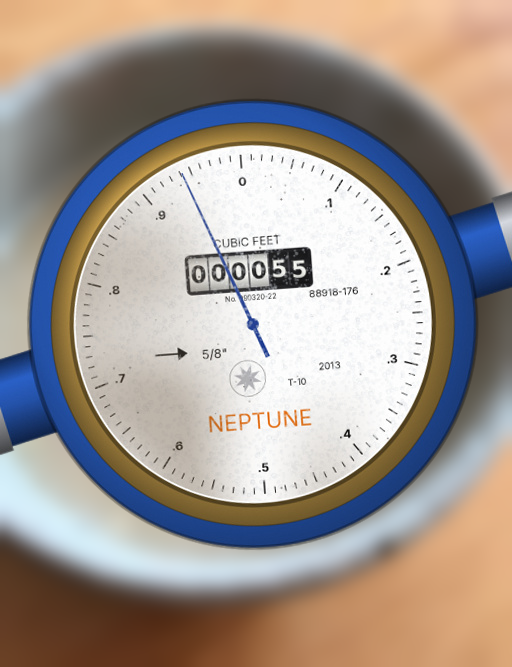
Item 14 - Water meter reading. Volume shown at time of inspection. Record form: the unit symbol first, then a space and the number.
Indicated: ft³ 54.94
